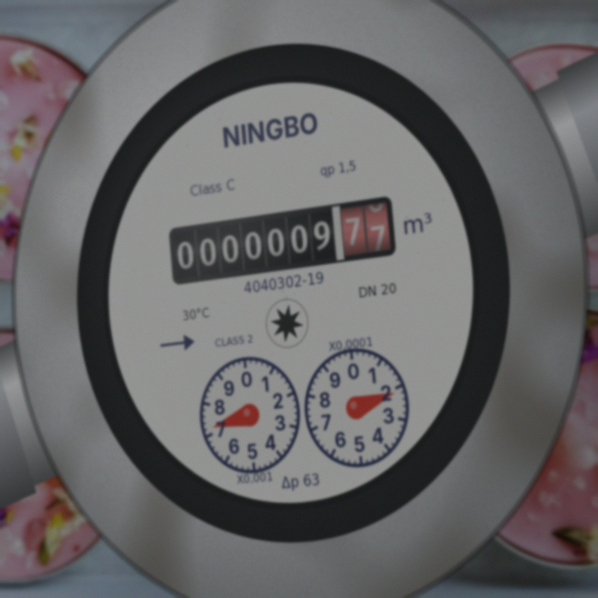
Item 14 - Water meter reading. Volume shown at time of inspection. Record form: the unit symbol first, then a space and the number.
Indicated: m³ 9.7672
